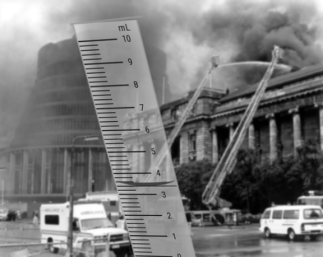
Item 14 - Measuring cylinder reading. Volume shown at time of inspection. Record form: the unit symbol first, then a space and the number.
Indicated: mL 3.4
